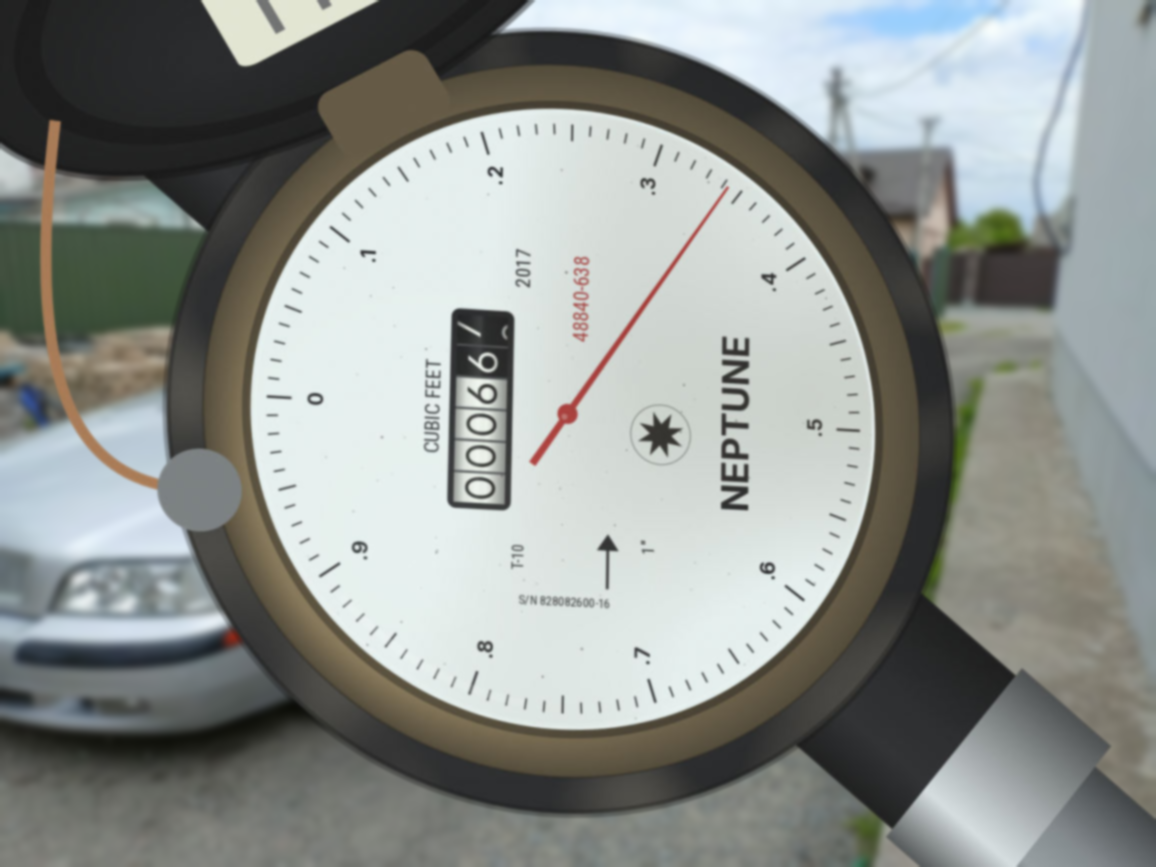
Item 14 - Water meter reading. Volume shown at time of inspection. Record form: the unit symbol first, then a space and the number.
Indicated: ft³ 667.34
